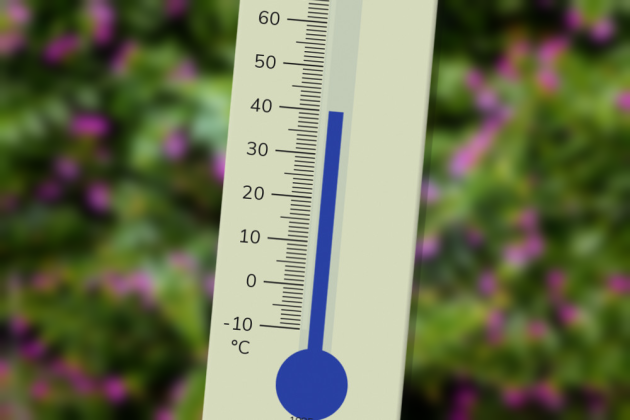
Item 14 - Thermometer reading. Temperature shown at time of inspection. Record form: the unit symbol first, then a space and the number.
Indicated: °C 40
